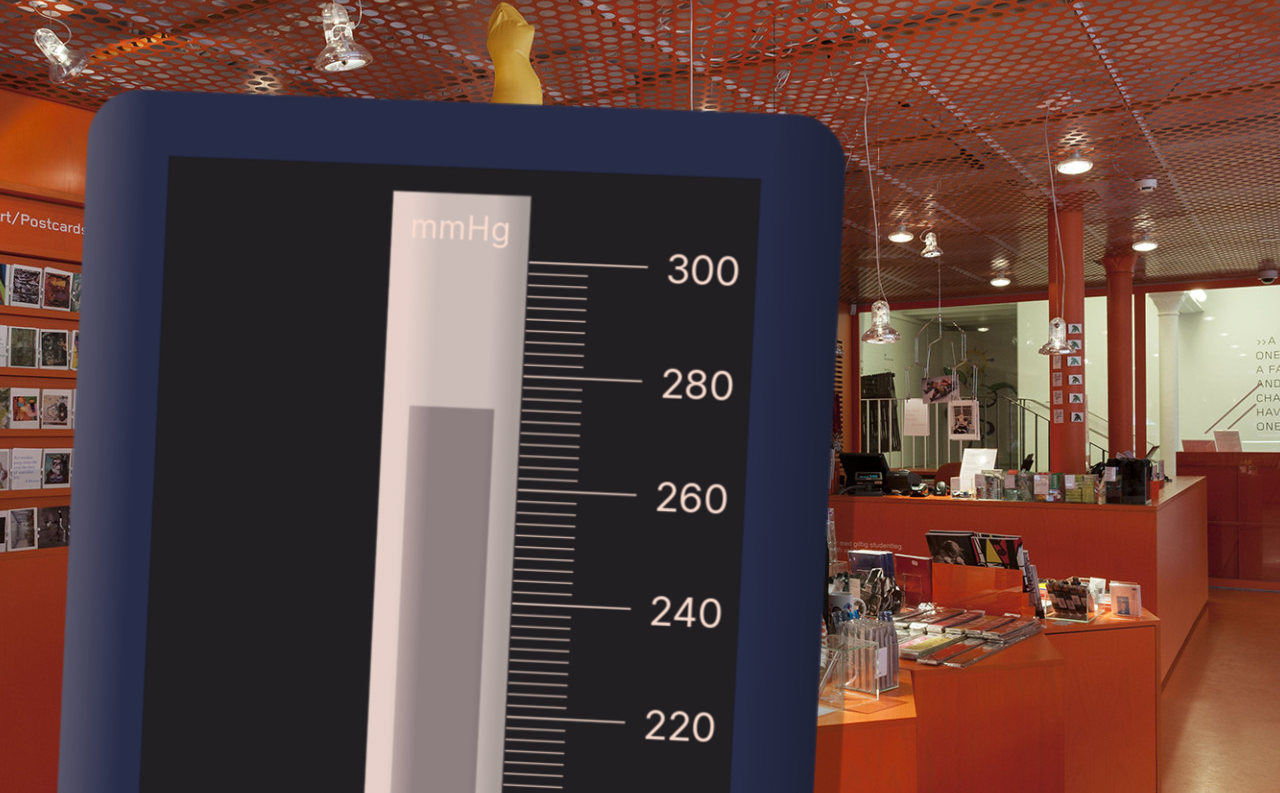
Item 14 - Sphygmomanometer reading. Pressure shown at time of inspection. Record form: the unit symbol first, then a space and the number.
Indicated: mmHg 274
